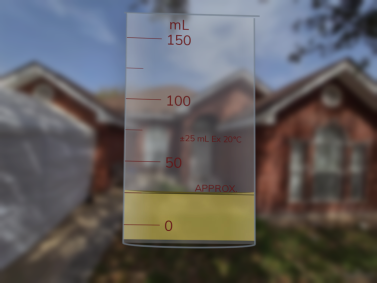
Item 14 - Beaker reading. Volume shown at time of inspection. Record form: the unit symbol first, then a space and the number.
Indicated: mL 25
